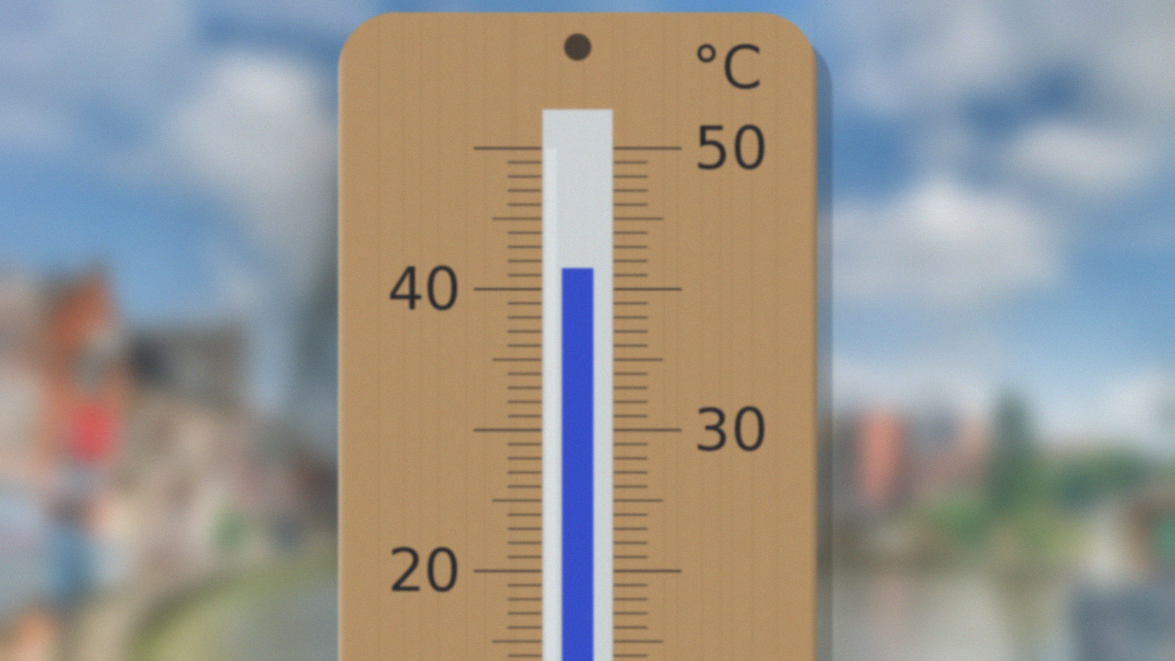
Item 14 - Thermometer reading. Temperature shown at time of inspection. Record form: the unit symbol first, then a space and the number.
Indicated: °C 41.5
